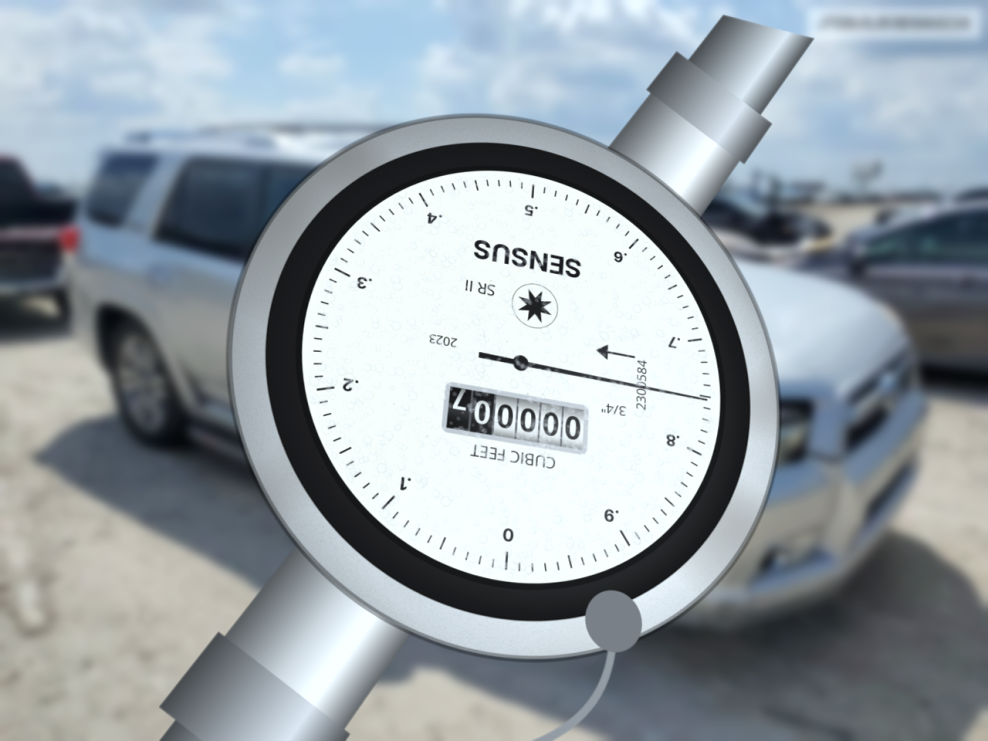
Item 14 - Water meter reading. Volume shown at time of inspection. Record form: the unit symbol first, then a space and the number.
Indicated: ft³ 6.75
